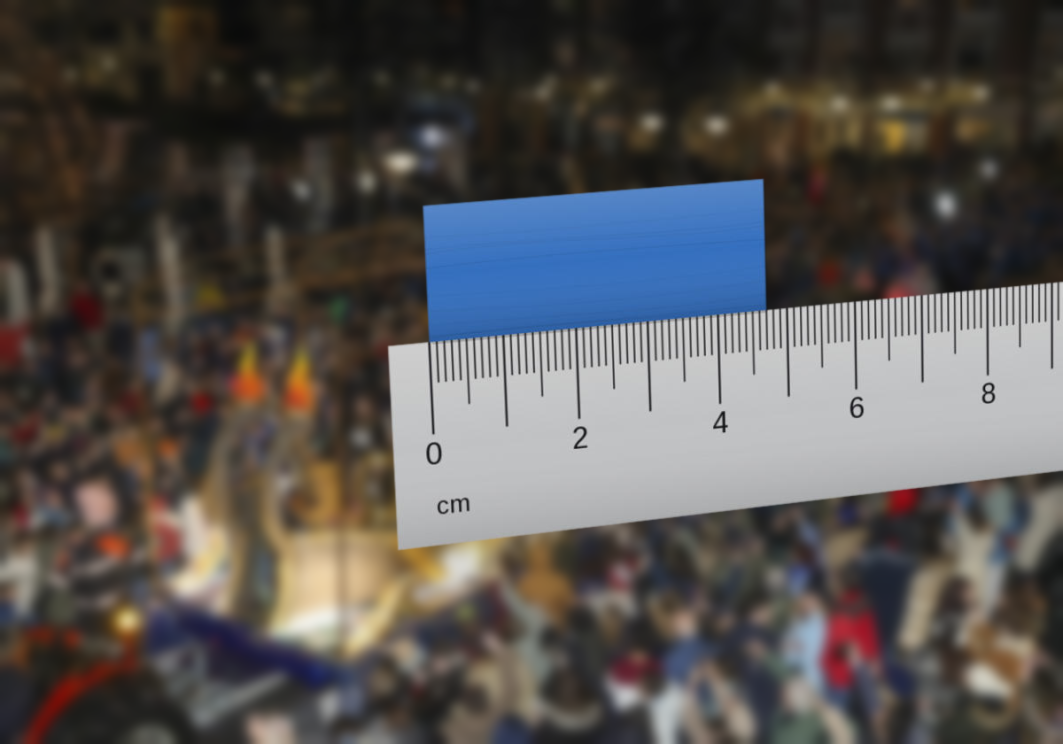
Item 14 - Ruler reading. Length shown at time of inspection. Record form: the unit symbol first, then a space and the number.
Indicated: cm 4.7
